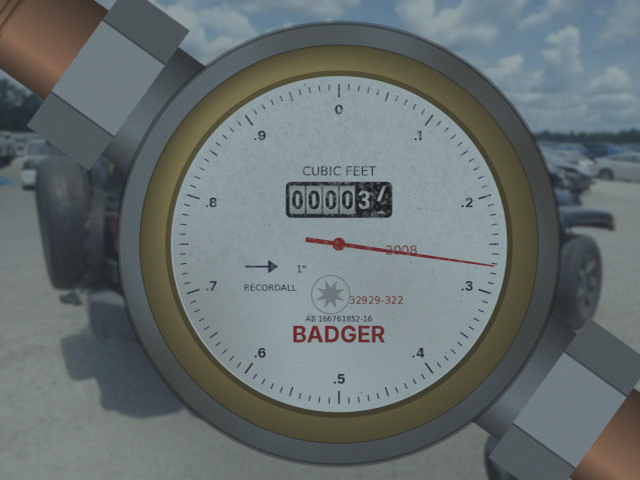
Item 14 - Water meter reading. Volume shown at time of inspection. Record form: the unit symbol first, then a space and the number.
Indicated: ft³ 37.27
